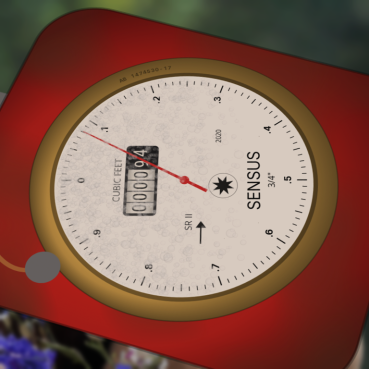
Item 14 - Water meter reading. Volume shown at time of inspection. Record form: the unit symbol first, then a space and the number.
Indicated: ft³ 94.08
